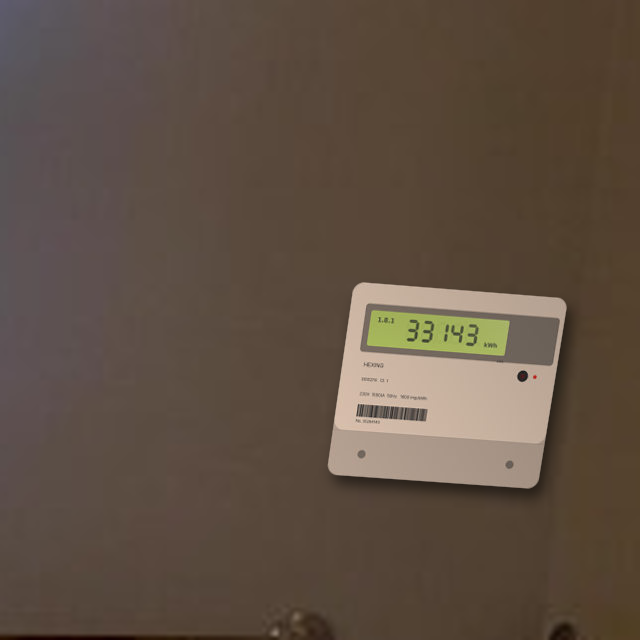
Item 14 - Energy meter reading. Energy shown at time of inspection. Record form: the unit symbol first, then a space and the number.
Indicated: kWh 33143
